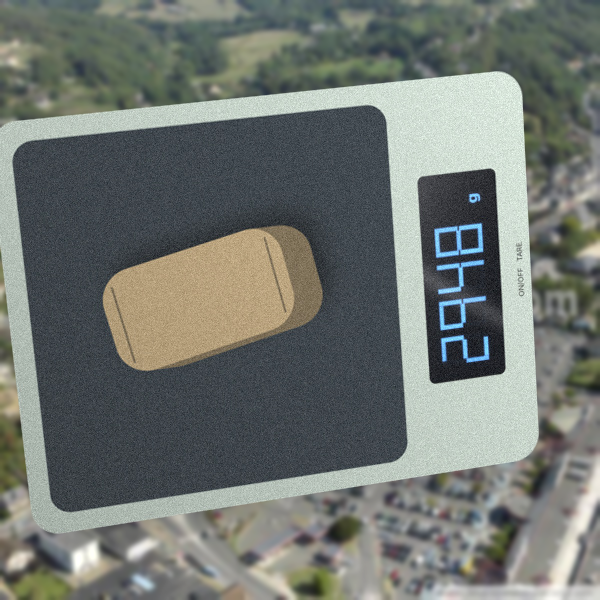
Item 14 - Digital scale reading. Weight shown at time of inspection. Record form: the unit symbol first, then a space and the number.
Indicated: g 2948
